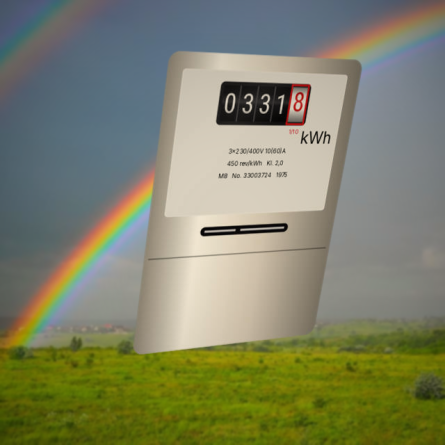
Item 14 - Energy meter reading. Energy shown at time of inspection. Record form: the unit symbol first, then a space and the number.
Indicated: kWh 331.8
